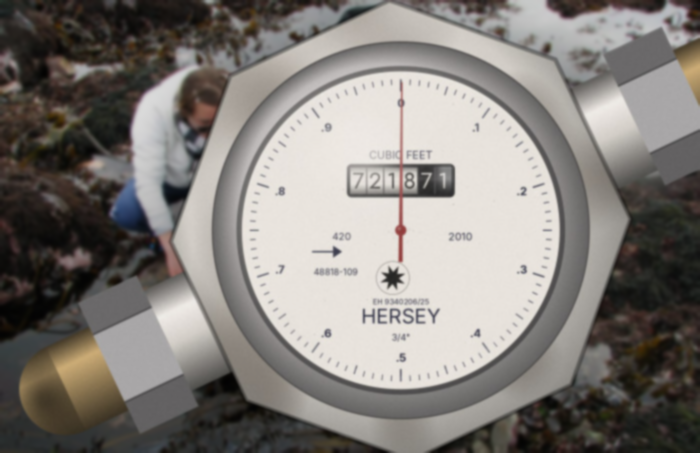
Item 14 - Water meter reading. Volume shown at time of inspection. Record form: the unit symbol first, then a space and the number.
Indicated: ft³ 721871.00
